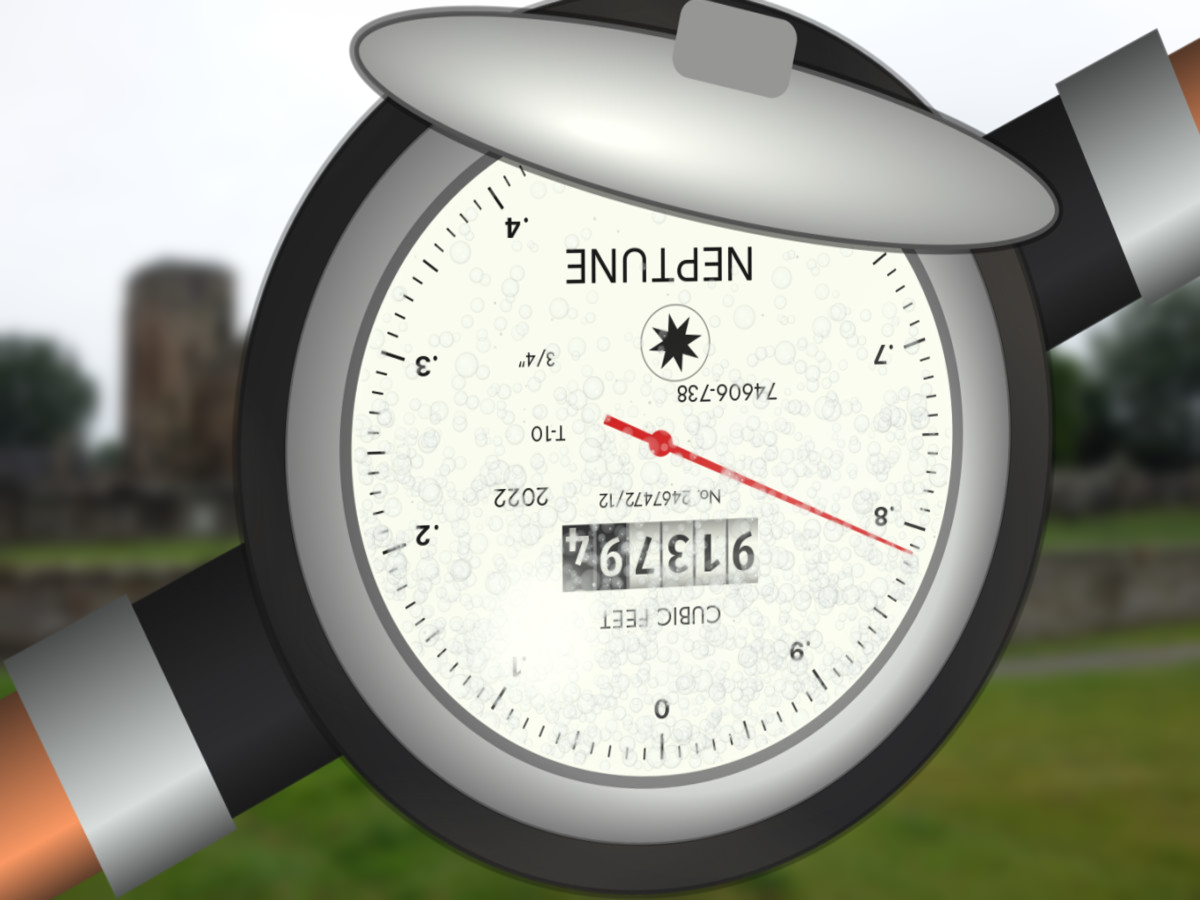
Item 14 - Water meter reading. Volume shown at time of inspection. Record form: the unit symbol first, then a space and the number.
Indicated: ft³ 913793.81
